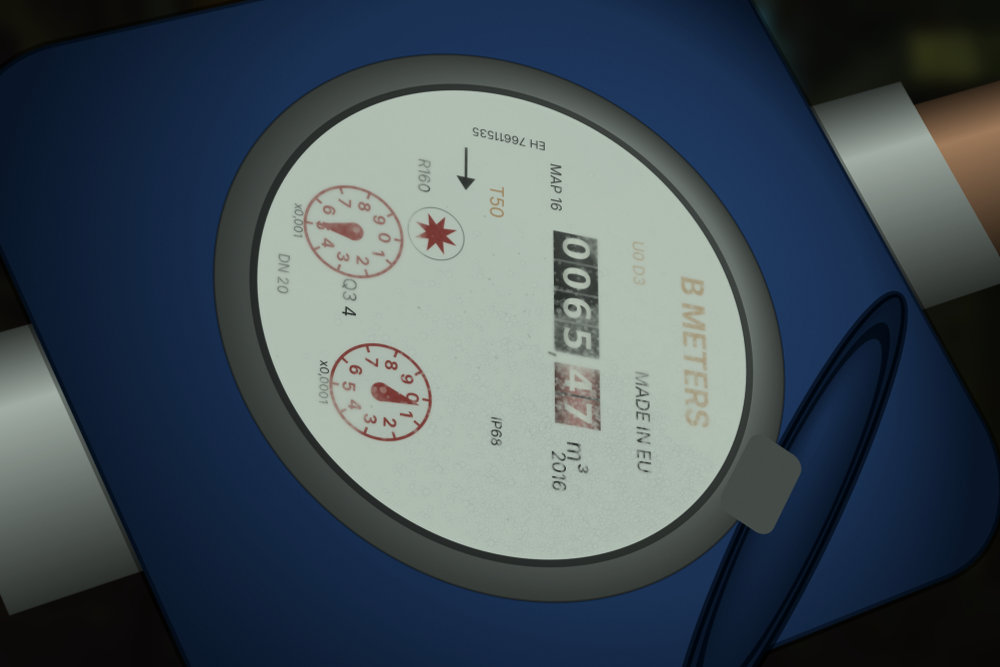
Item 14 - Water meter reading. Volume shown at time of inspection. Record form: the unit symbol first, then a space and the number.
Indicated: m³ 65.4750
